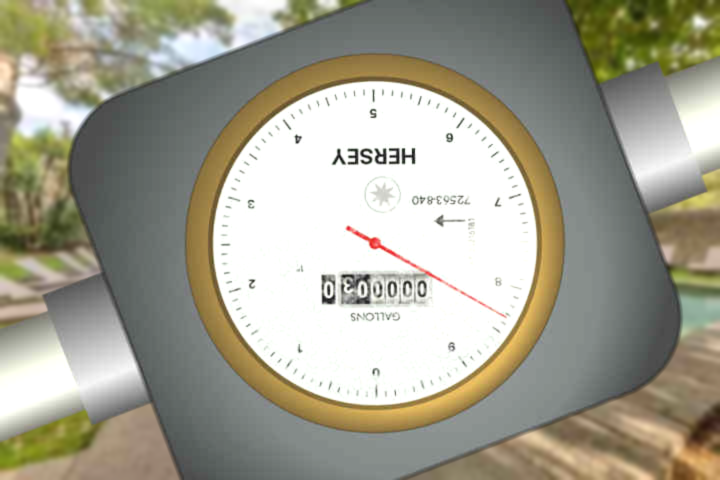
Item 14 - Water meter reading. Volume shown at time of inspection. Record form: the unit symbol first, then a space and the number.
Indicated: gal 28.3
